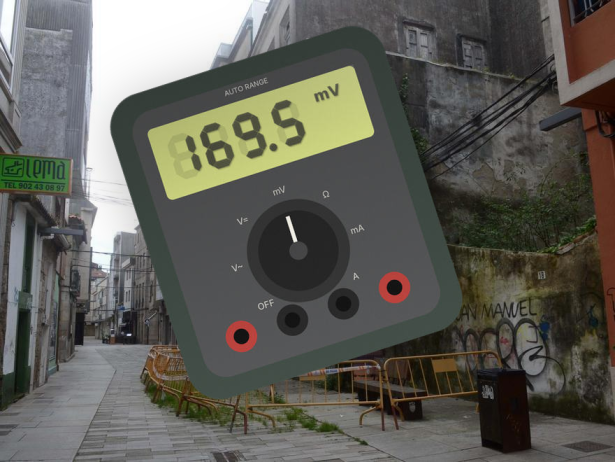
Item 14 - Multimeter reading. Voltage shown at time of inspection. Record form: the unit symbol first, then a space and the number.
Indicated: mV 169.5
